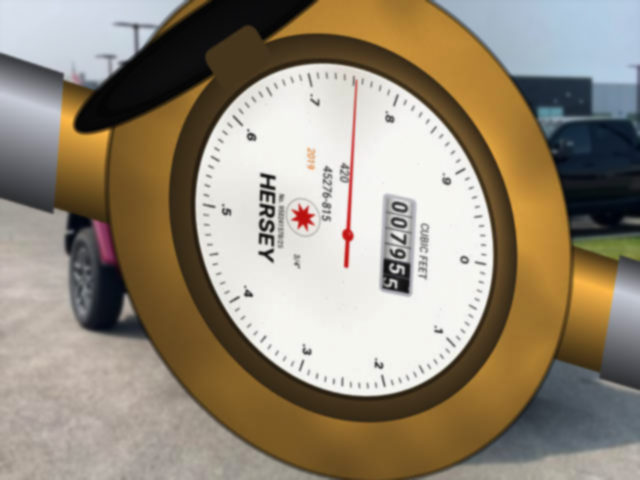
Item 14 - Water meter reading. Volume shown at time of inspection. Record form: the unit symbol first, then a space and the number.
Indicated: ft³ 7954.75
